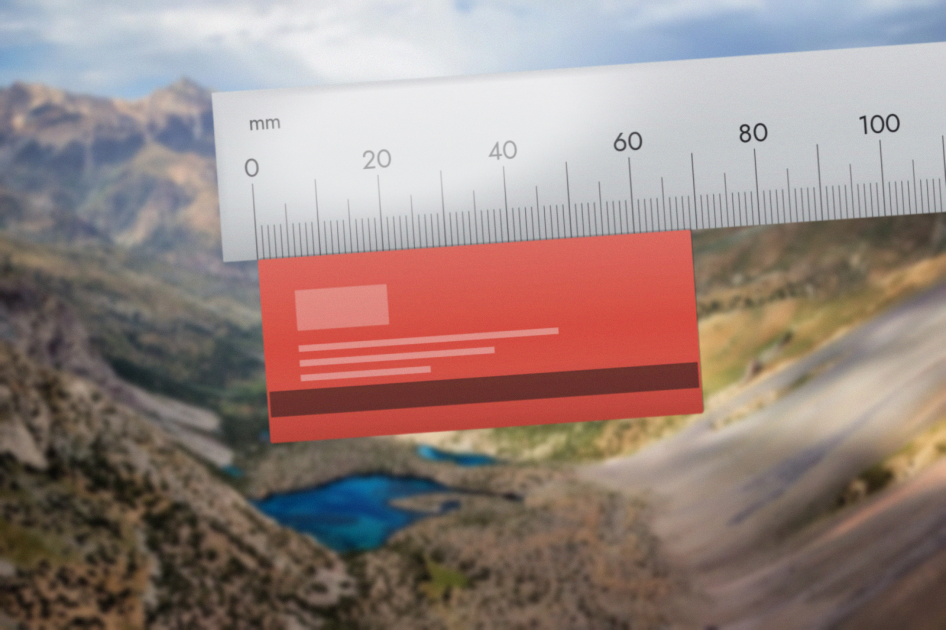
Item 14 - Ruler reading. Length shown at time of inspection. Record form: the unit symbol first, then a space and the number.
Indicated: mm 69
